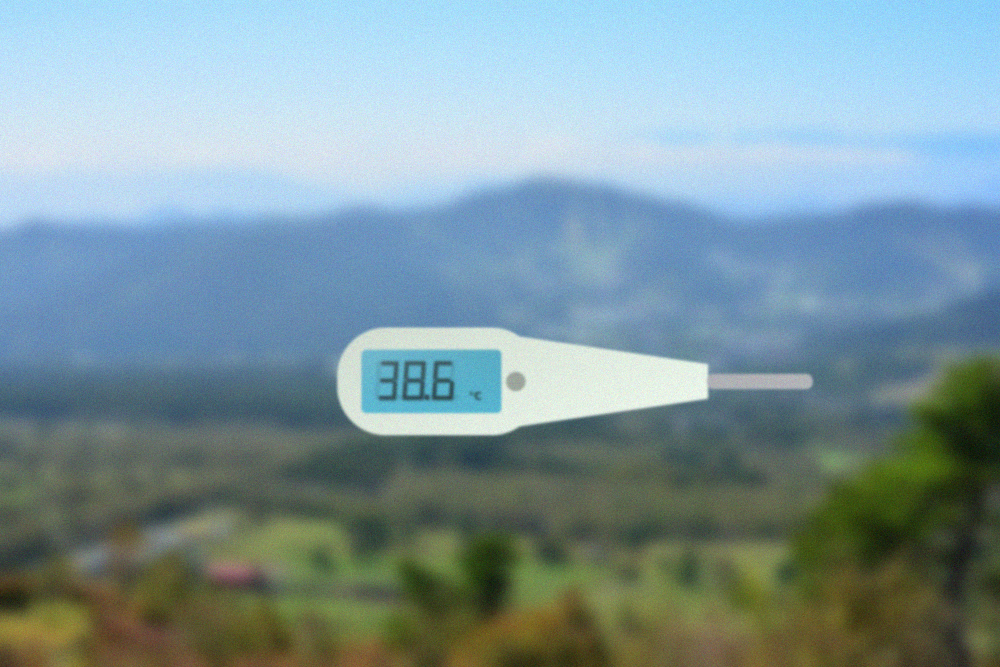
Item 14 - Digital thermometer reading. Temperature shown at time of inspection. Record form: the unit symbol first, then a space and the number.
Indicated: °C 38.6
